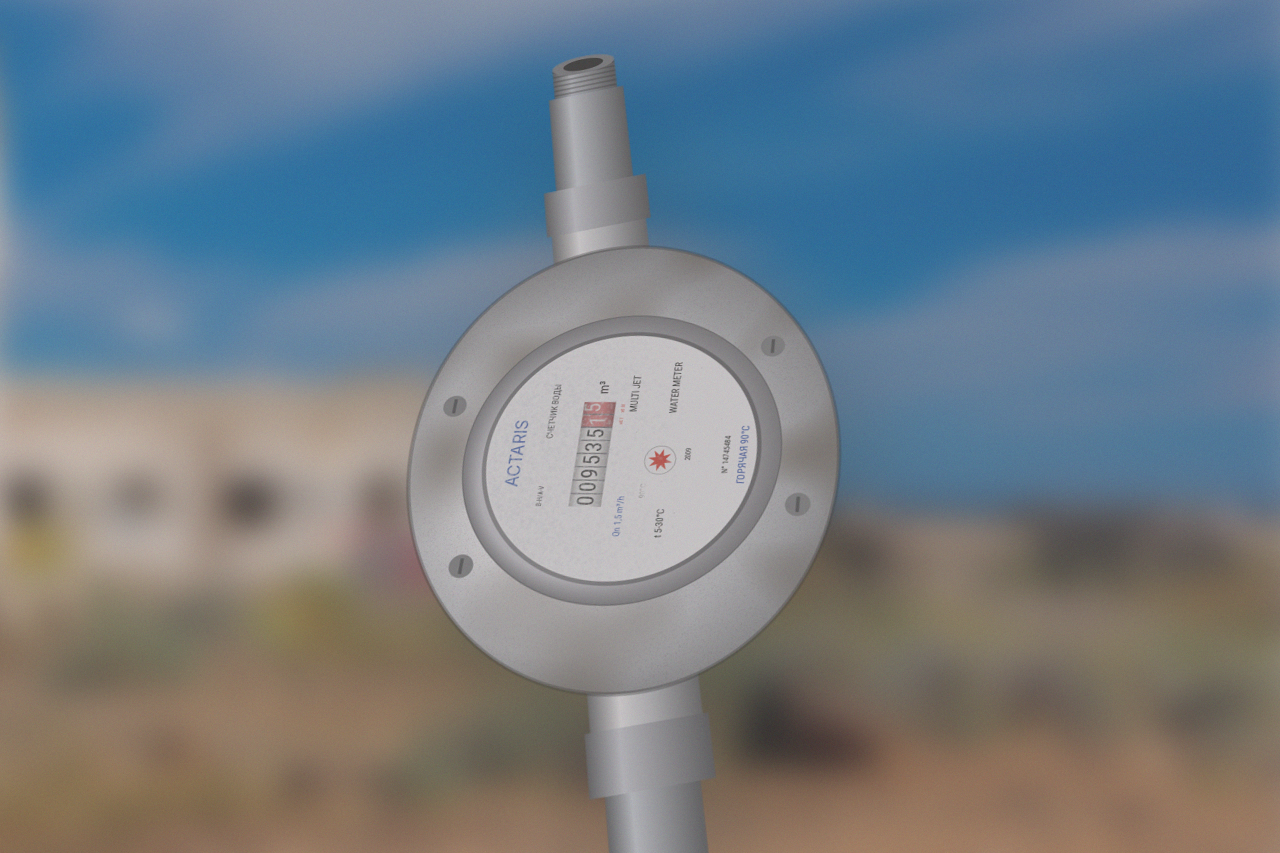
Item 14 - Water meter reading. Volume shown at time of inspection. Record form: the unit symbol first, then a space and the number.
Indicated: m³ 9535.15
